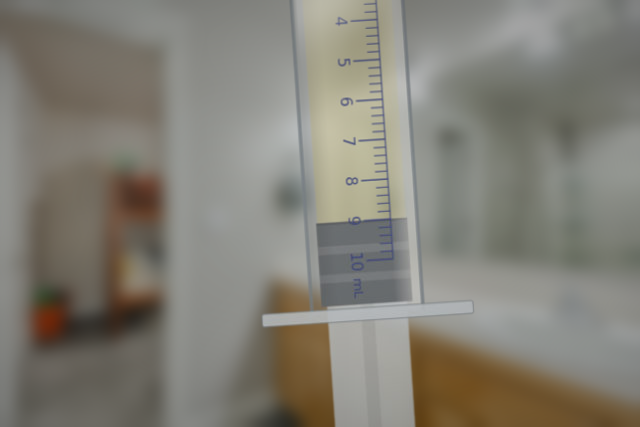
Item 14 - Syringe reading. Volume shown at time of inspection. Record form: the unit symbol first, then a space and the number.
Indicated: mL 9
